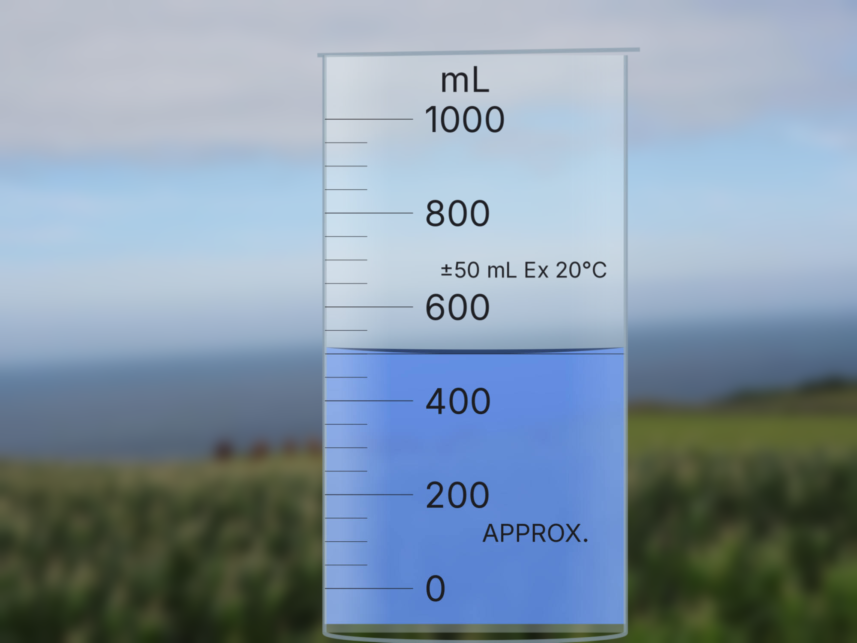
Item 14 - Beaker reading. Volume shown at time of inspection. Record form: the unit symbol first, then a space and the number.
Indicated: mL 500
